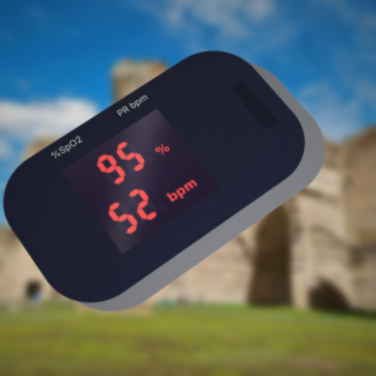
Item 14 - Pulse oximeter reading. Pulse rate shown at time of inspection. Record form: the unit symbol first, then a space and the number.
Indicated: bpm 52
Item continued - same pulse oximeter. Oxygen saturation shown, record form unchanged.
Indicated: % 95
